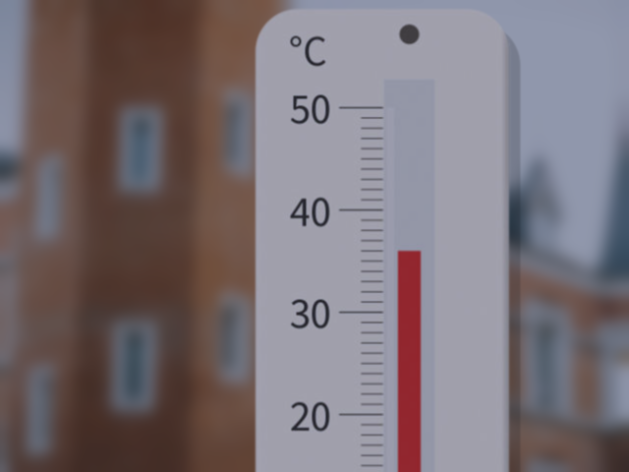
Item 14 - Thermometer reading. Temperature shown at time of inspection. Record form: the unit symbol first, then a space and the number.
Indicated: °C 36
